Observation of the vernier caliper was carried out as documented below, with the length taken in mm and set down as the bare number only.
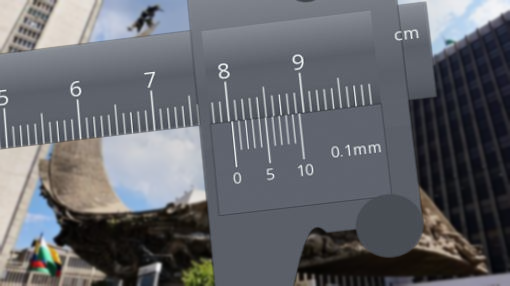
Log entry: 80.4
